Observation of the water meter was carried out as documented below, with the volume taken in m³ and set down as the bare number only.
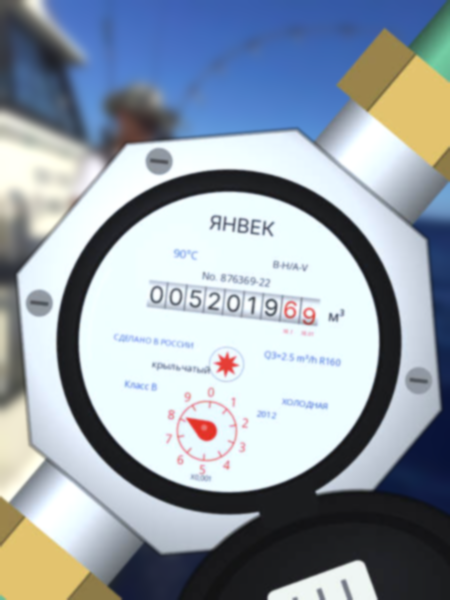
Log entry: 52019.688
